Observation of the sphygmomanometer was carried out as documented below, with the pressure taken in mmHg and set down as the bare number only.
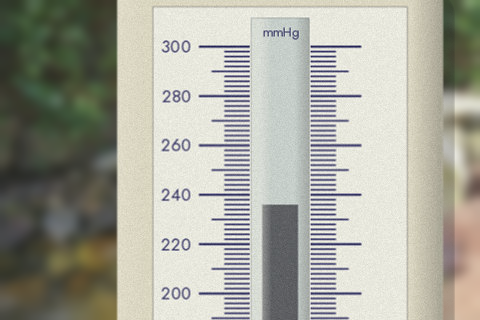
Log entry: 236
